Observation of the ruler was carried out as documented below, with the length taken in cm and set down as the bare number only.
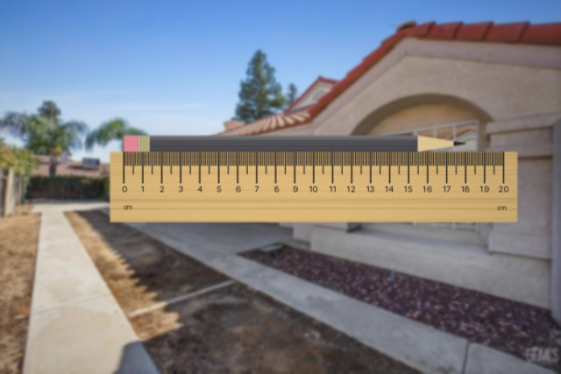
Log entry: 18
